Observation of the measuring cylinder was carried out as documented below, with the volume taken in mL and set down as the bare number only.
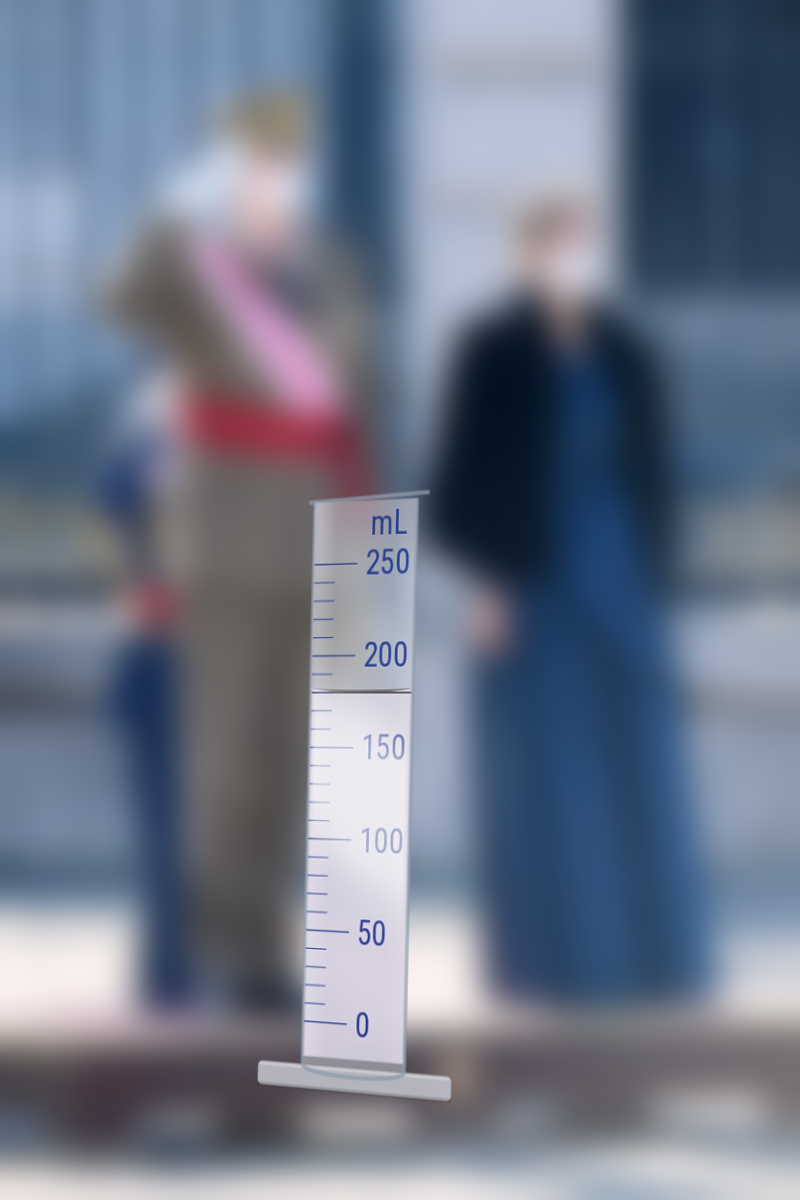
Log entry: 180
